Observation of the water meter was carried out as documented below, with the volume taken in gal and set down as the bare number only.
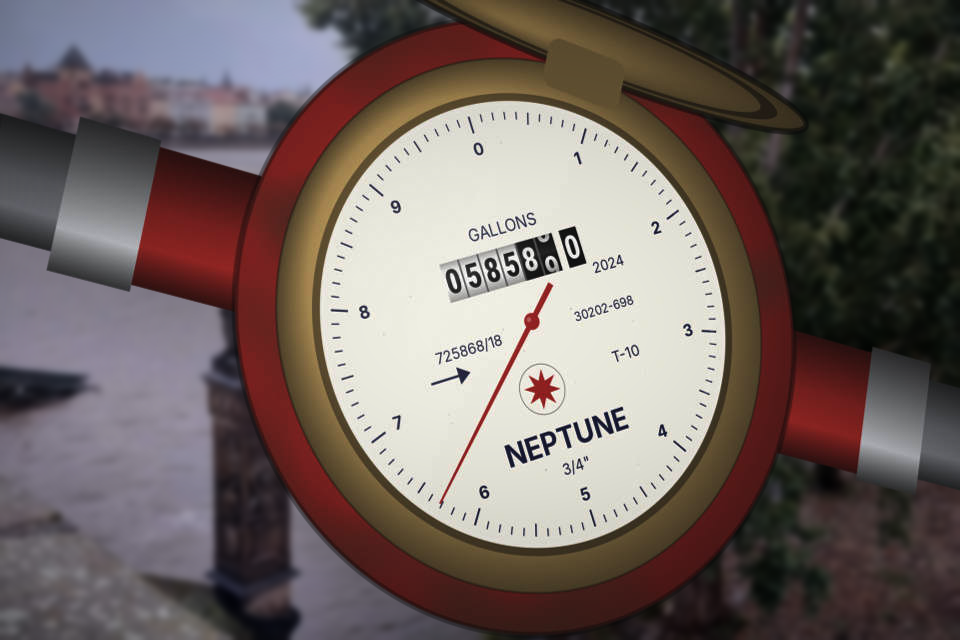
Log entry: 585886.3
